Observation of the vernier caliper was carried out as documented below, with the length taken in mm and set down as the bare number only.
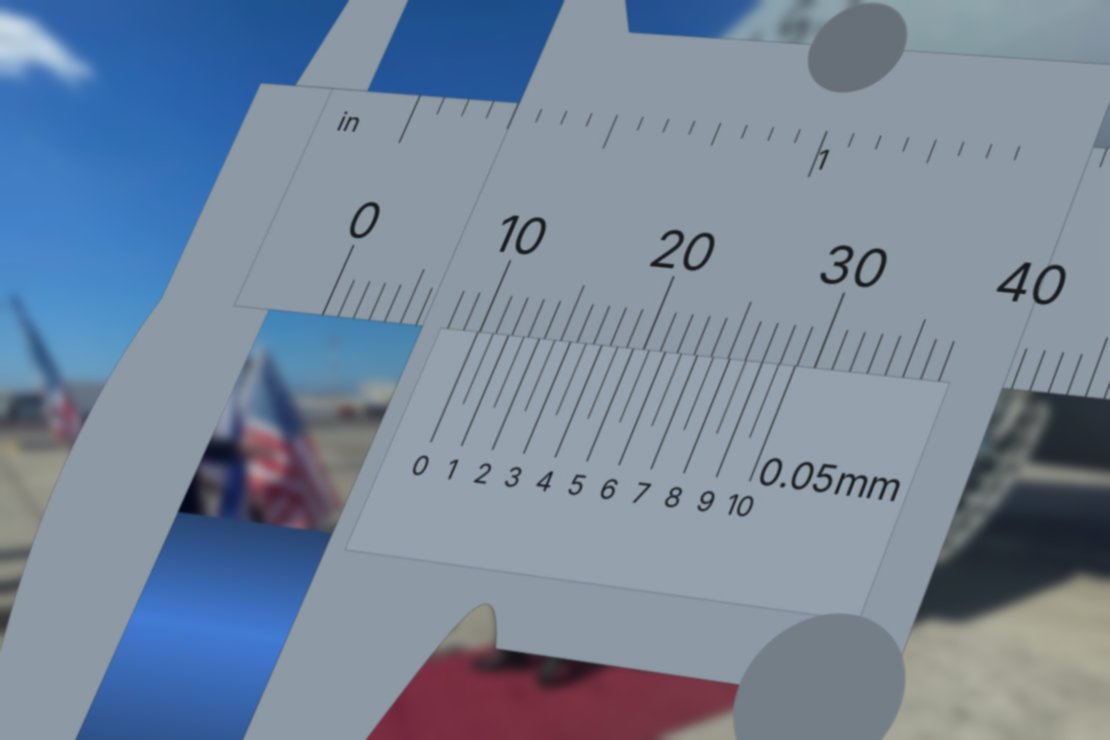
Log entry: 9.9
